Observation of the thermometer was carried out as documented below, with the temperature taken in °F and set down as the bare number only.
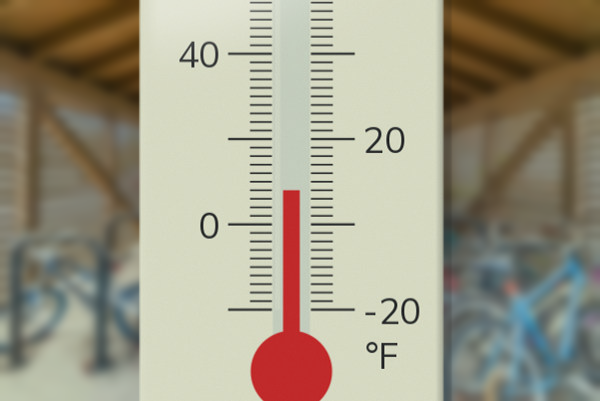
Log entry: 8
